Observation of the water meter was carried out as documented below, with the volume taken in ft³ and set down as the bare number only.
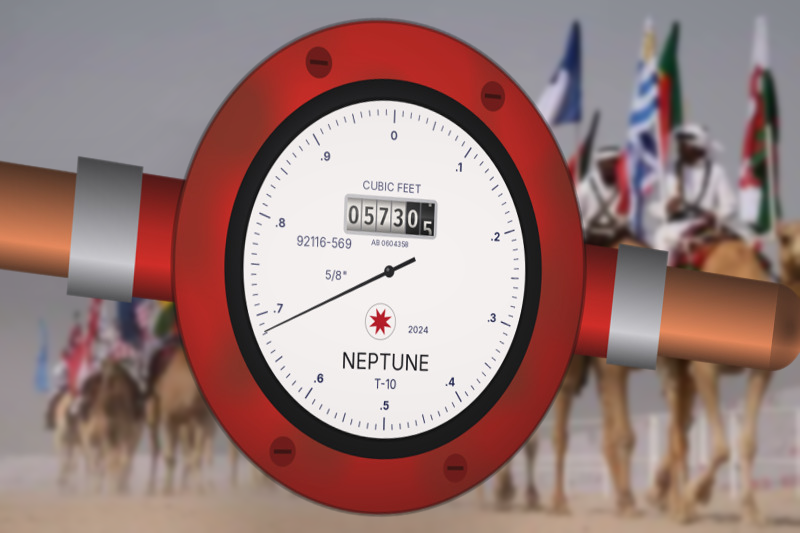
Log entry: 57304.68
